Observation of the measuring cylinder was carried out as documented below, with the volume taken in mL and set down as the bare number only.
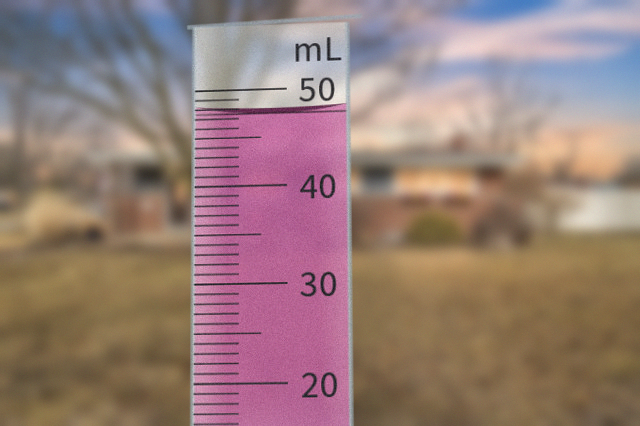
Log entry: 47.5
